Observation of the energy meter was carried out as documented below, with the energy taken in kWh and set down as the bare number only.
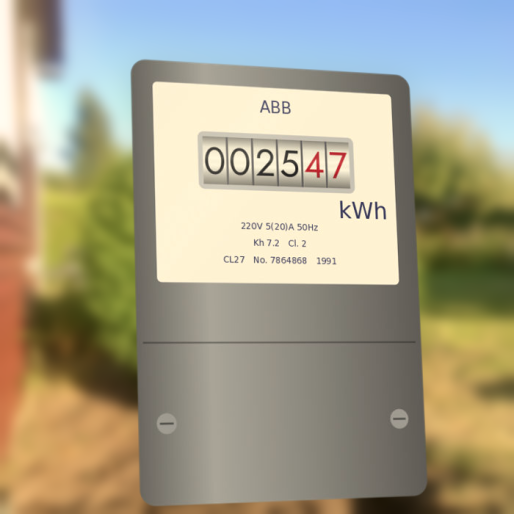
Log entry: 25.47
